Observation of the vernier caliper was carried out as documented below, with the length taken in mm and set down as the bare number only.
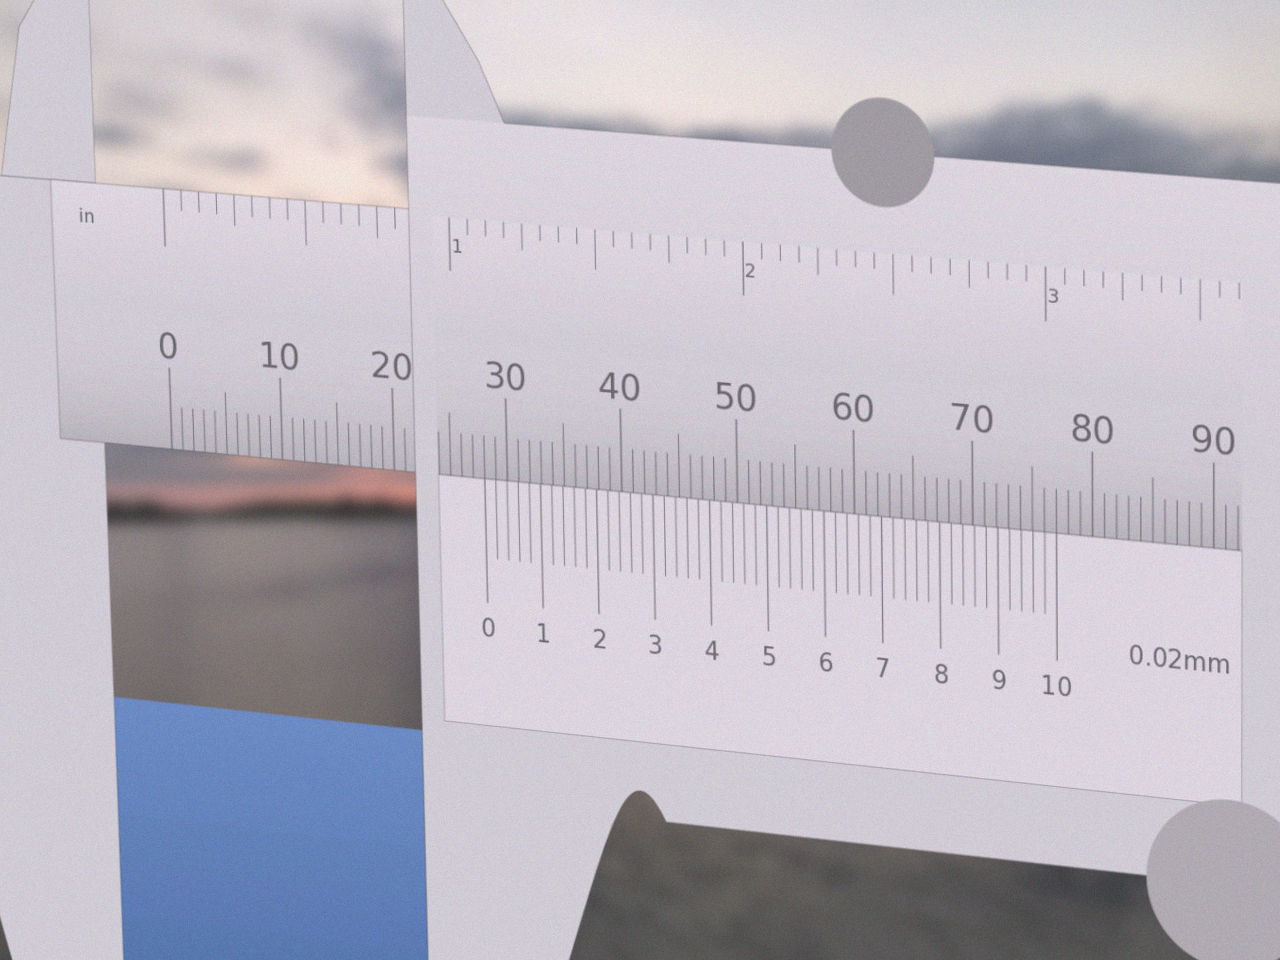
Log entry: 28.0
